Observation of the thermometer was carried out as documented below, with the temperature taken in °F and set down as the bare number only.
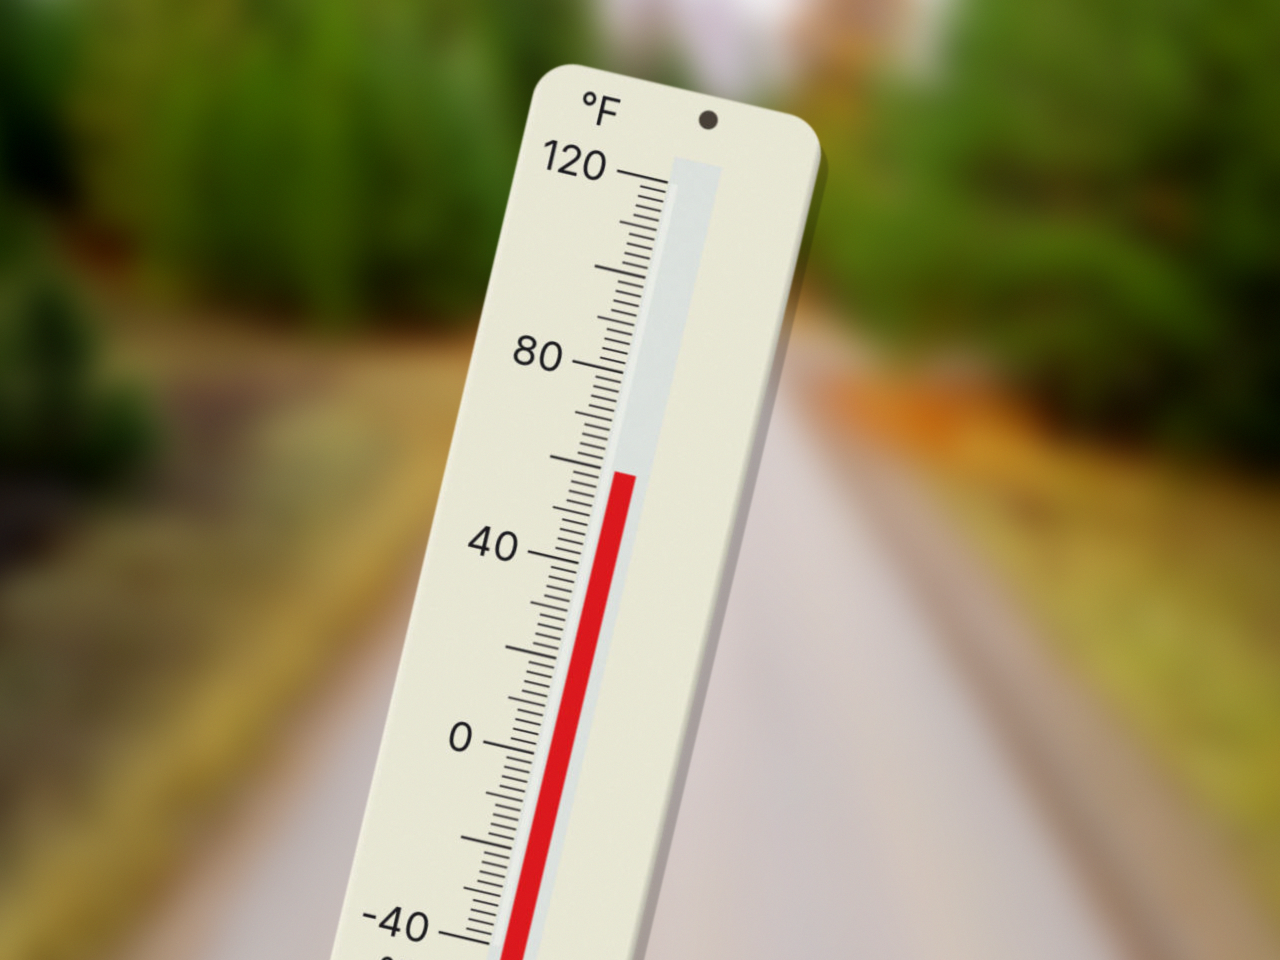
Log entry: 60
